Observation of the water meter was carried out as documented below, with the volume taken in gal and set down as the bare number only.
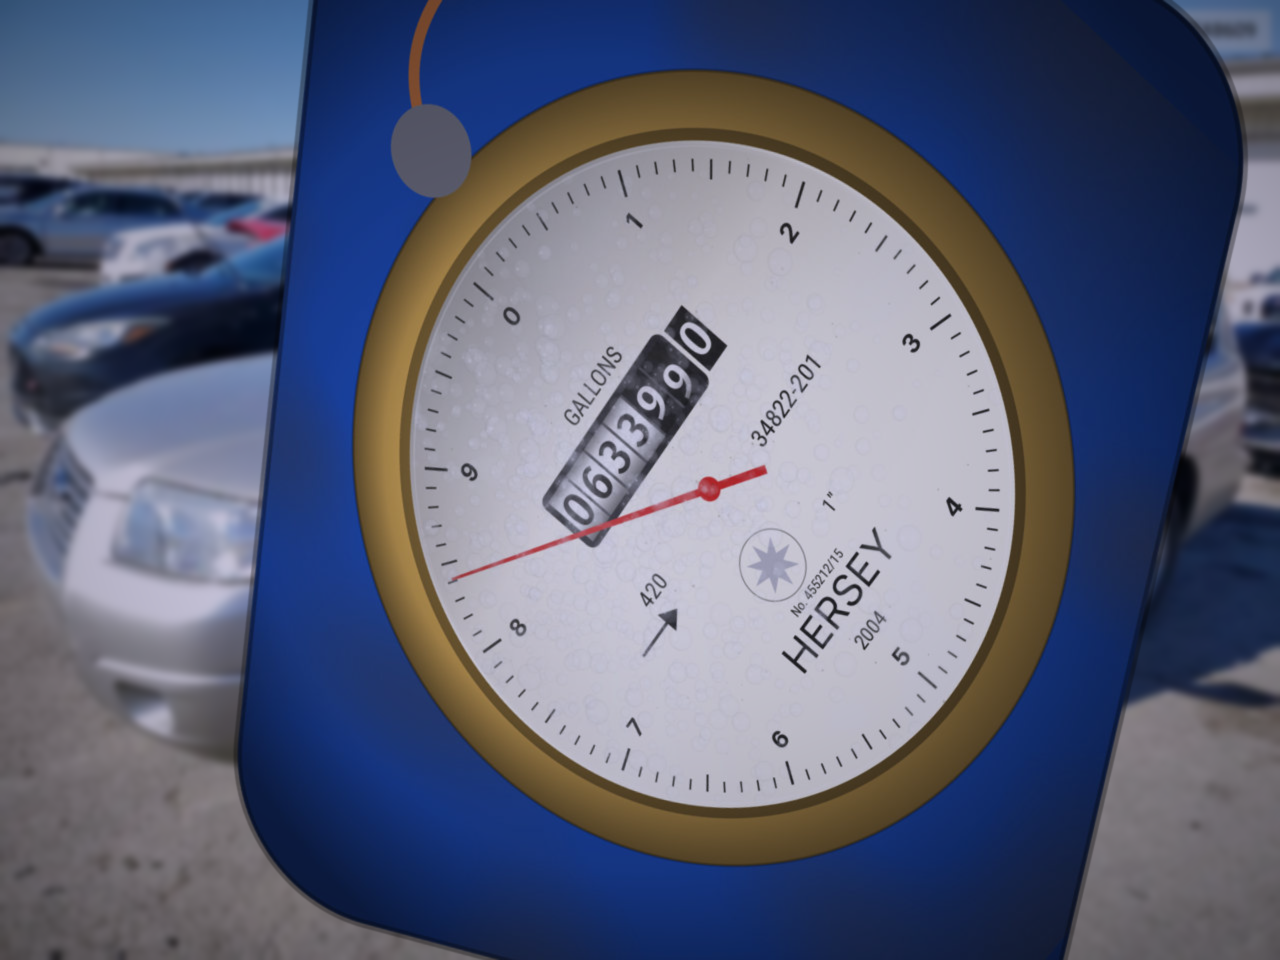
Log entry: 633988.4
